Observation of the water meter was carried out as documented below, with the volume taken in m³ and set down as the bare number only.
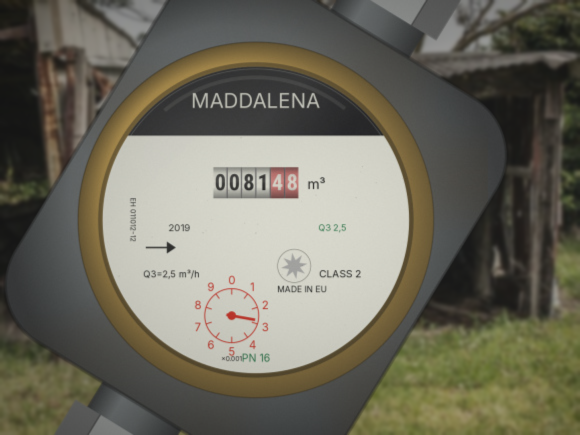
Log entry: 81.482
